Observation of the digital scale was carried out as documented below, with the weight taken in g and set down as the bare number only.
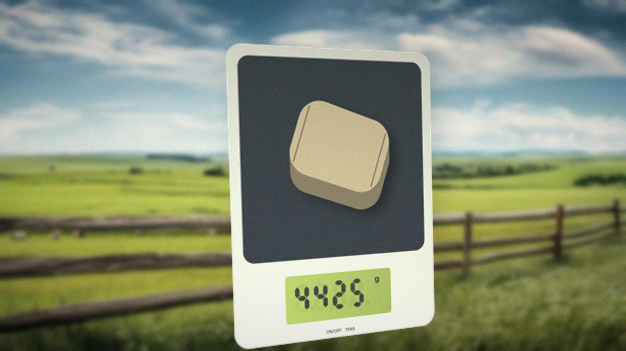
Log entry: 4425
